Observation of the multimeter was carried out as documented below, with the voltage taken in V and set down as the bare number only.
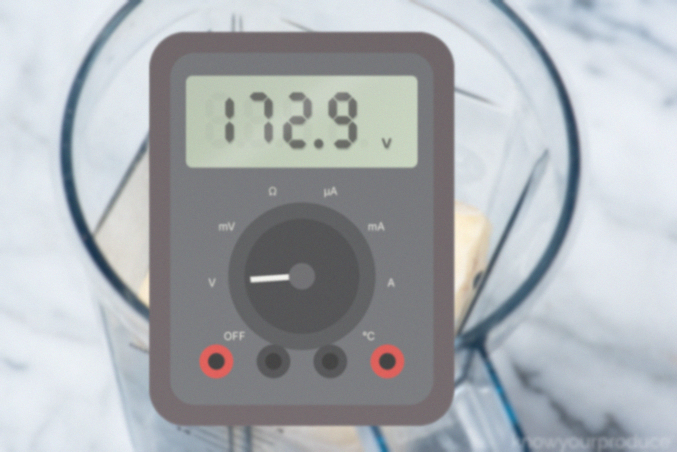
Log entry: 172.9
